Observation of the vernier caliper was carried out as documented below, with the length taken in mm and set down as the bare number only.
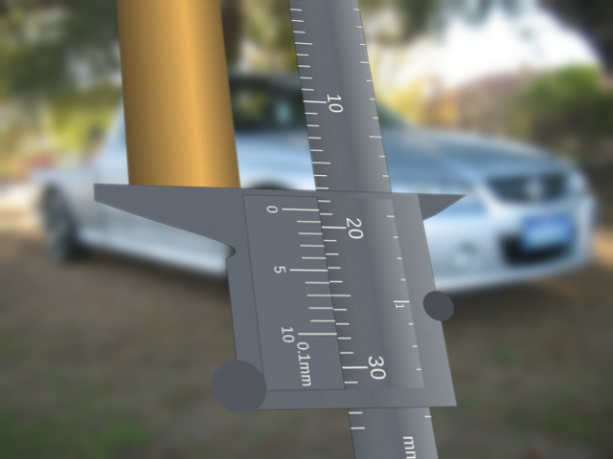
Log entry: 18.7
